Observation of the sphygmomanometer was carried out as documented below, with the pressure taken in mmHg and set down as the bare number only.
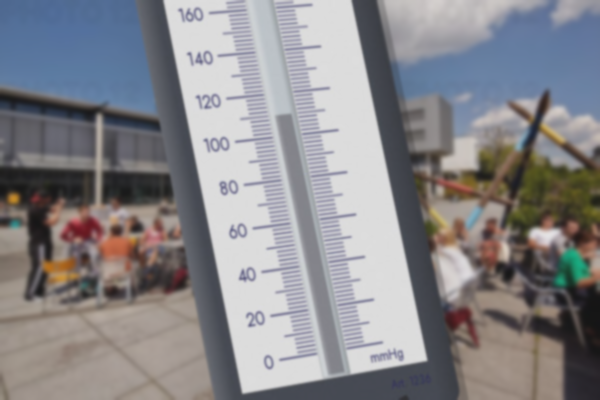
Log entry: 110
